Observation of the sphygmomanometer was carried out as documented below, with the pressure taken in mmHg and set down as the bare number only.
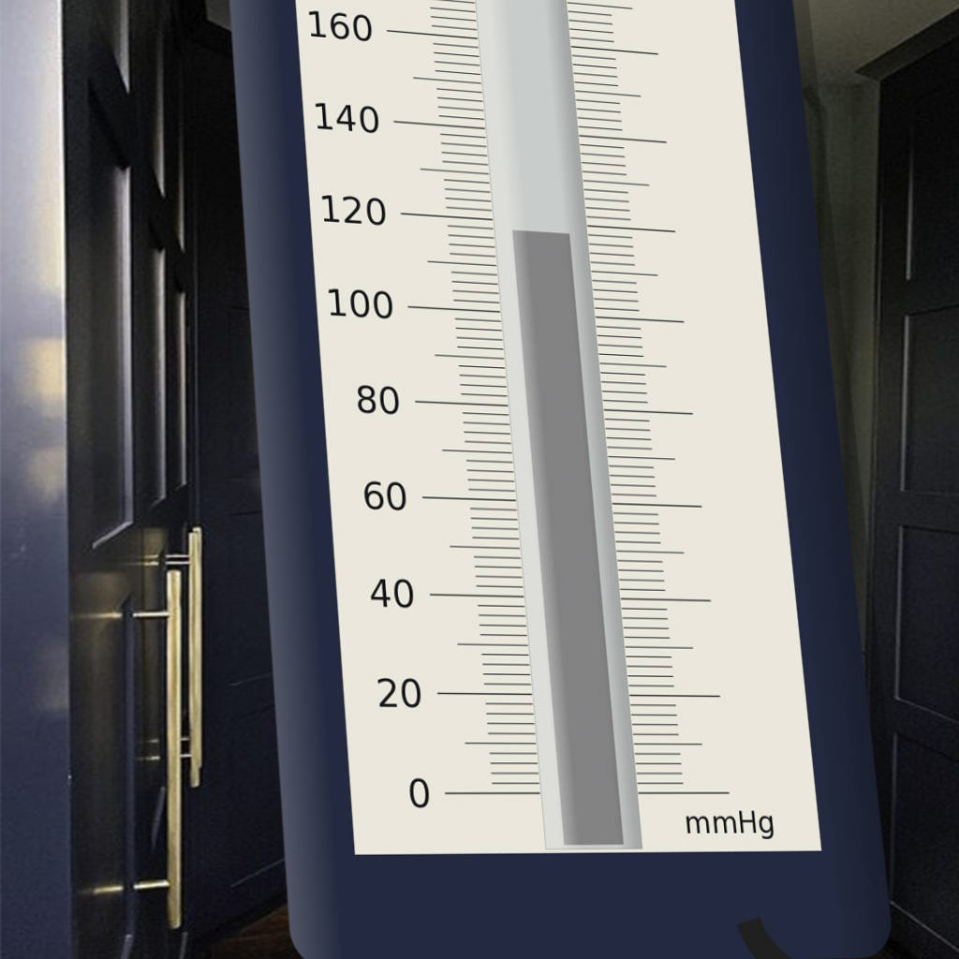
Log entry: 118
